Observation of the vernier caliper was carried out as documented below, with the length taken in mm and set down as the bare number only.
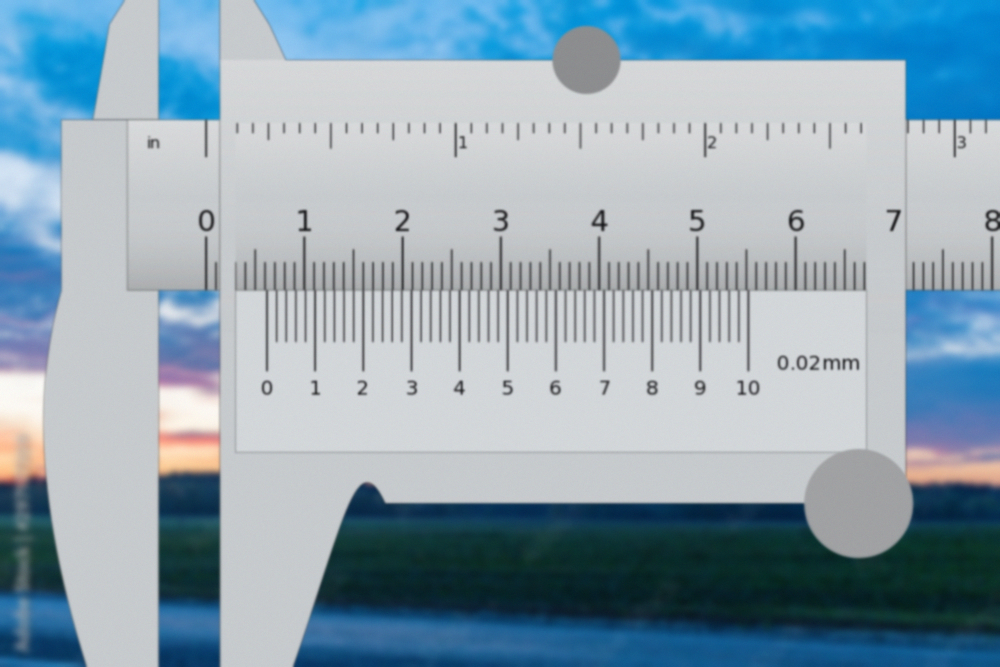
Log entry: 6.2
